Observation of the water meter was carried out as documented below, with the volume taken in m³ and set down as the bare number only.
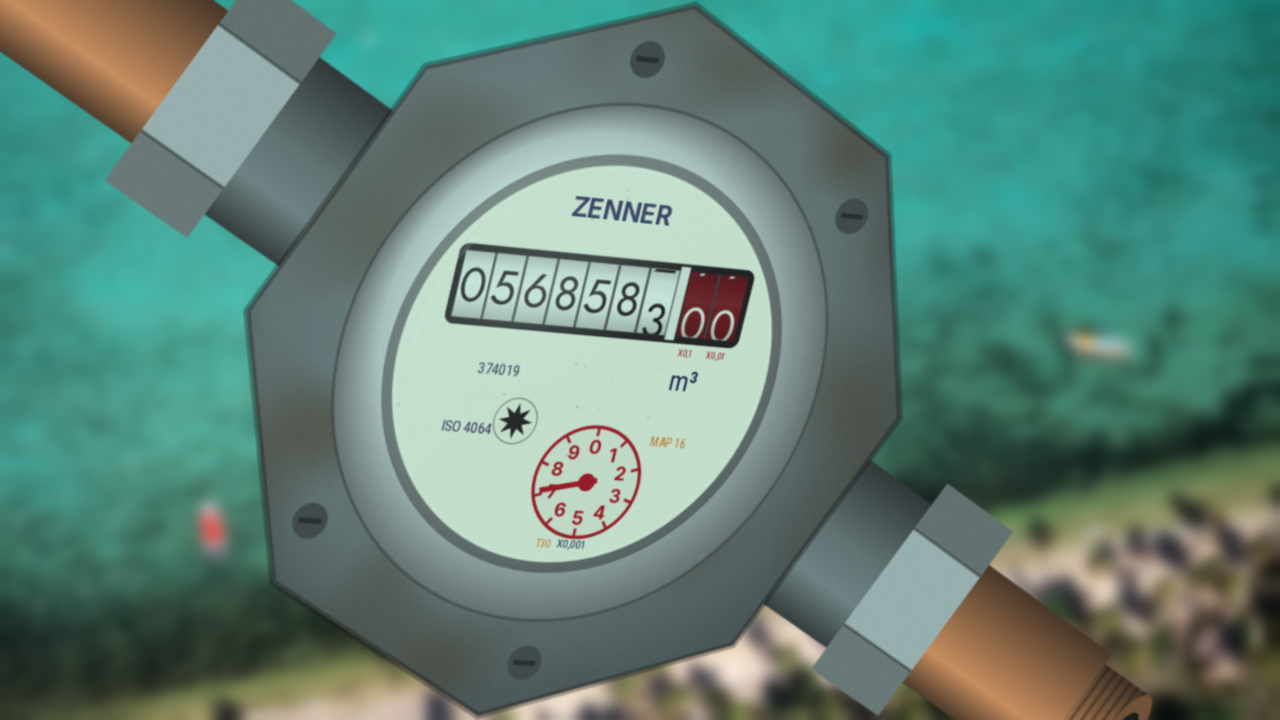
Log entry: 568582.997
